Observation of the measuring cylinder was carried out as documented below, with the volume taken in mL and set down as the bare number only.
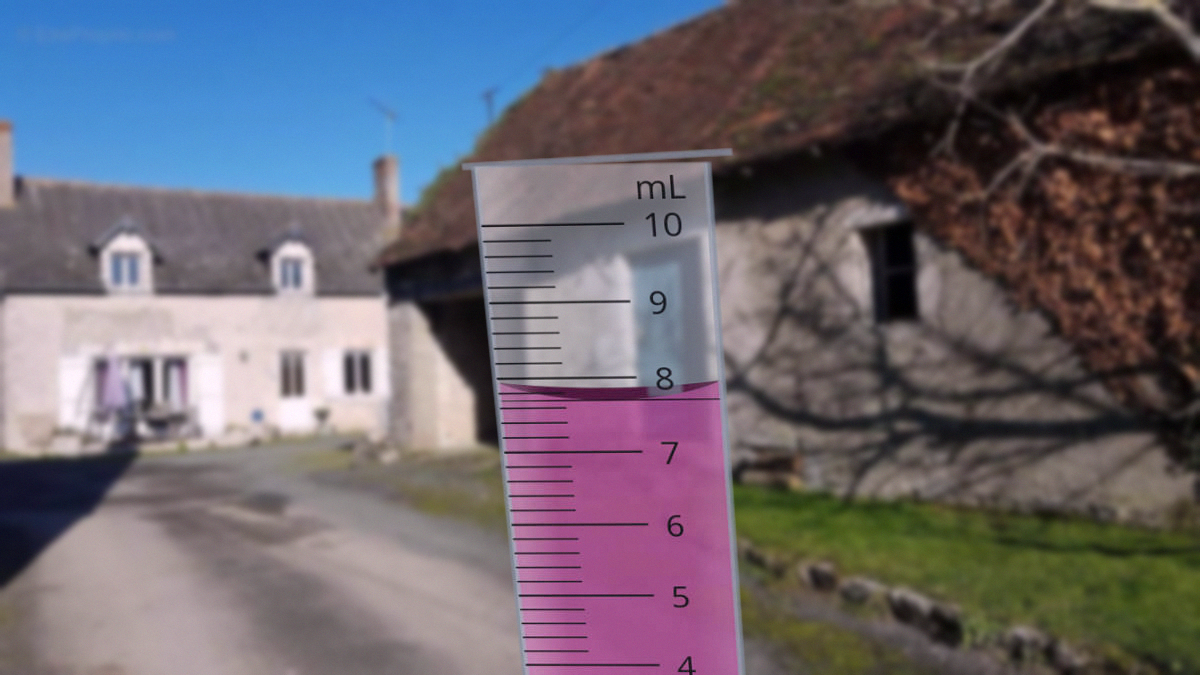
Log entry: 7.7
